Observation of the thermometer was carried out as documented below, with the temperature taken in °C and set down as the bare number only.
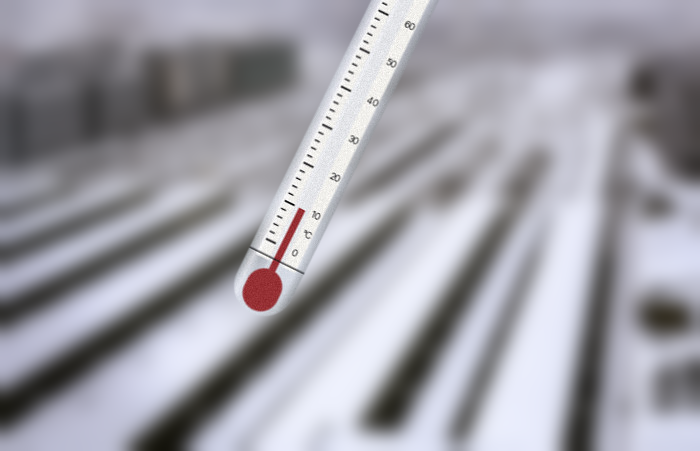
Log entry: 10
